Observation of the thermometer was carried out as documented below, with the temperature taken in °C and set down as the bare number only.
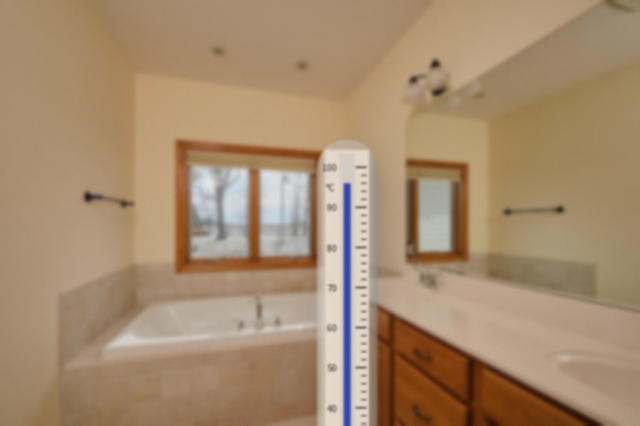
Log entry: 96
